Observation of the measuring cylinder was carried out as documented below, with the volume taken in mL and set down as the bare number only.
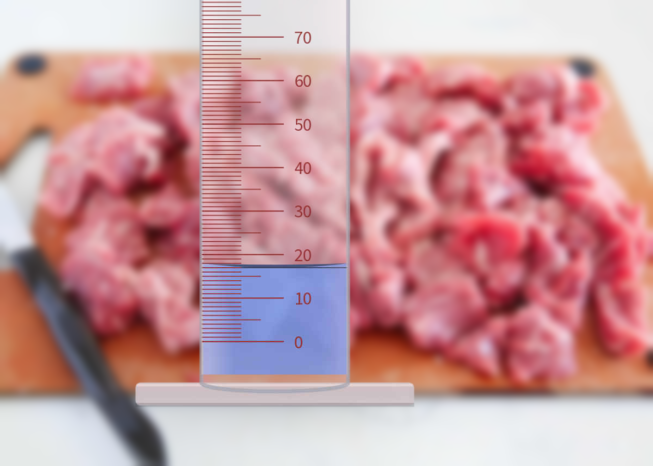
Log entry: 17
